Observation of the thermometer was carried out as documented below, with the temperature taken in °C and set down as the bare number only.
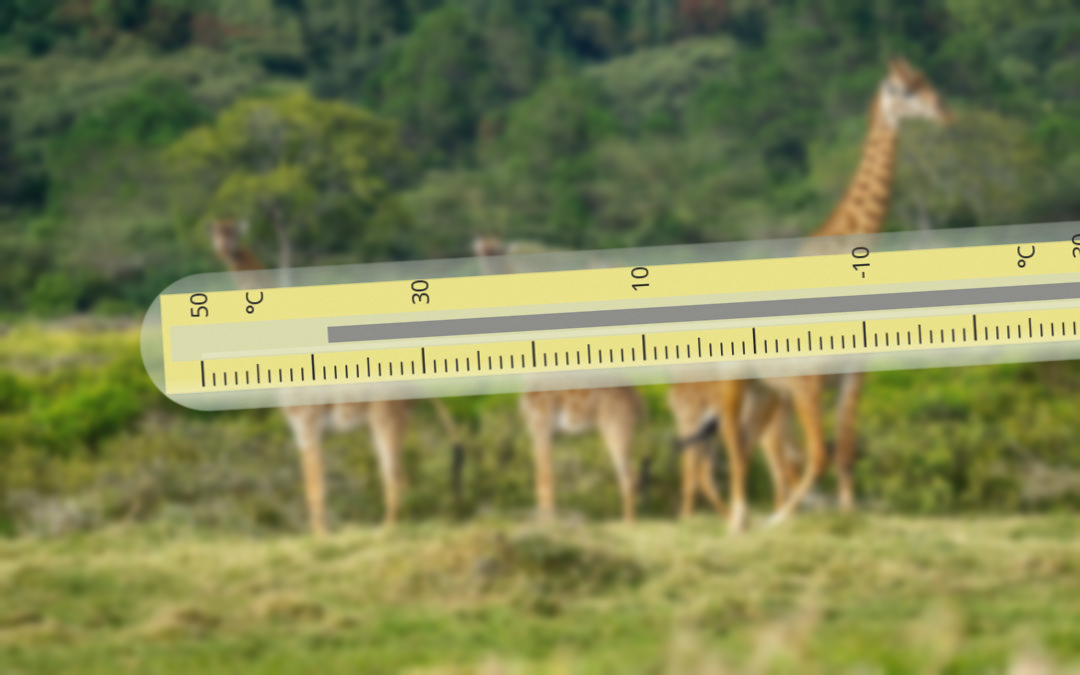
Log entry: 38.5
